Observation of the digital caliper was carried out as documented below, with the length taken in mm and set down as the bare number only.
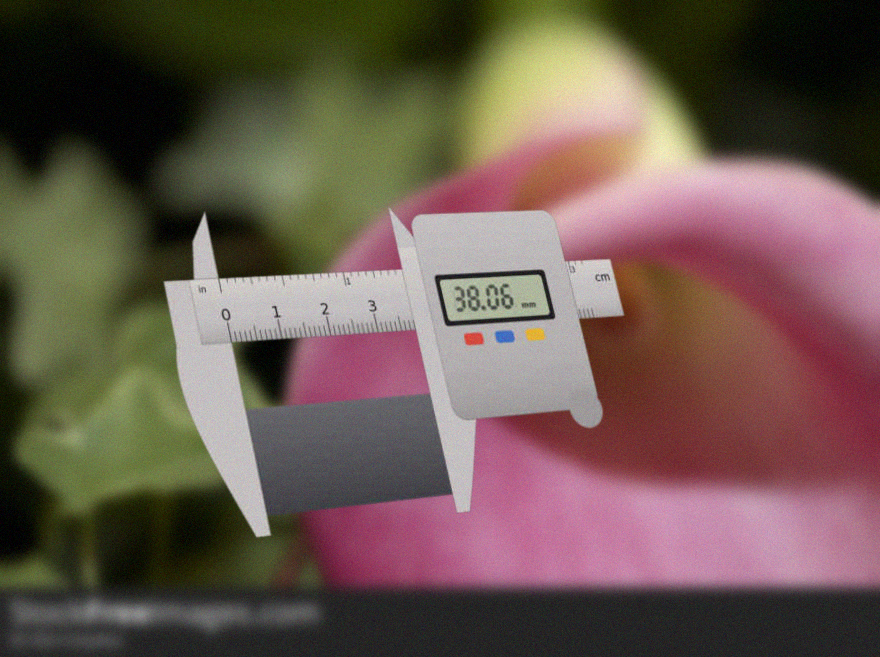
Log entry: 38.06
